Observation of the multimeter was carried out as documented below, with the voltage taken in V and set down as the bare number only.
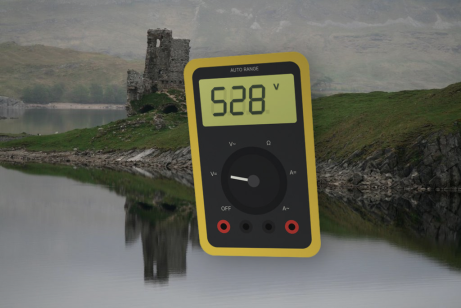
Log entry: 528
